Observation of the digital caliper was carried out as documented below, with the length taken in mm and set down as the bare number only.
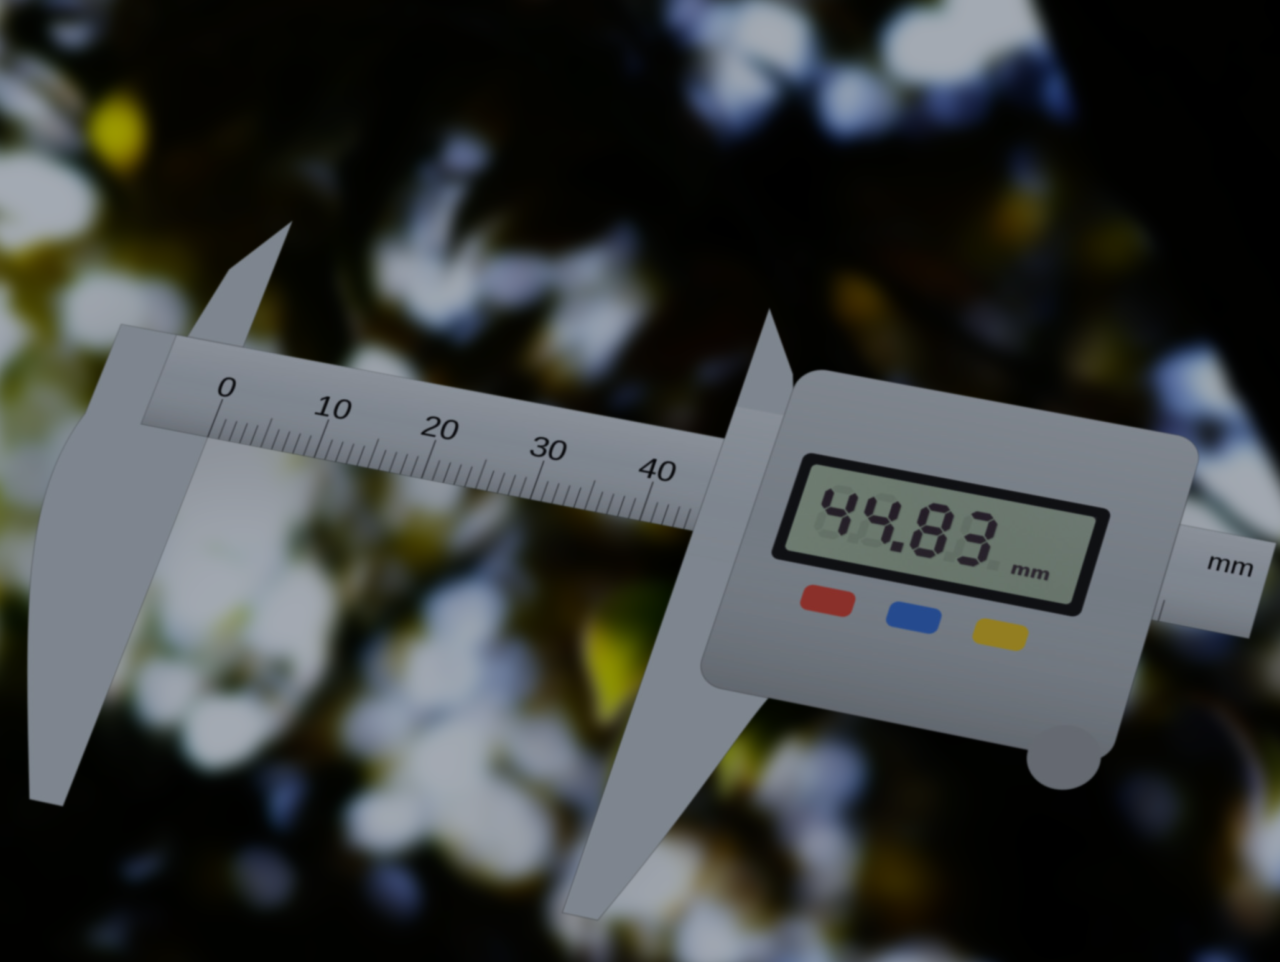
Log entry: 44.83
